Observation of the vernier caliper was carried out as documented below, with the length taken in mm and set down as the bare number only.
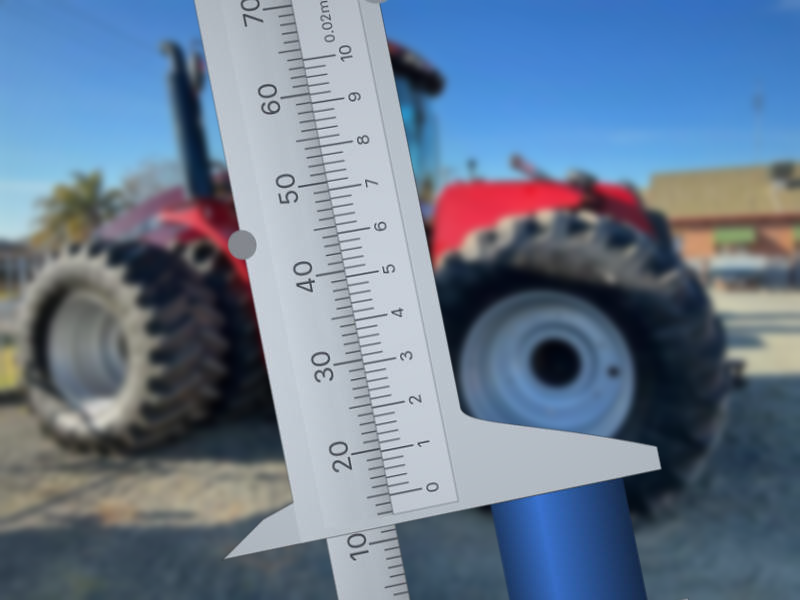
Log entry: 14.8
